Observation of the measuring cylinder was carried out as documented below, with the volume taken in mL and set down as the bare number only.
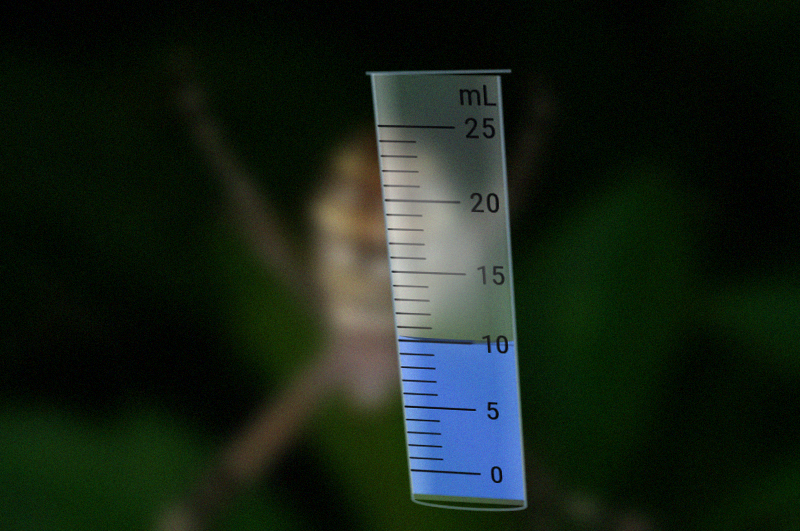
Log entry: 10
